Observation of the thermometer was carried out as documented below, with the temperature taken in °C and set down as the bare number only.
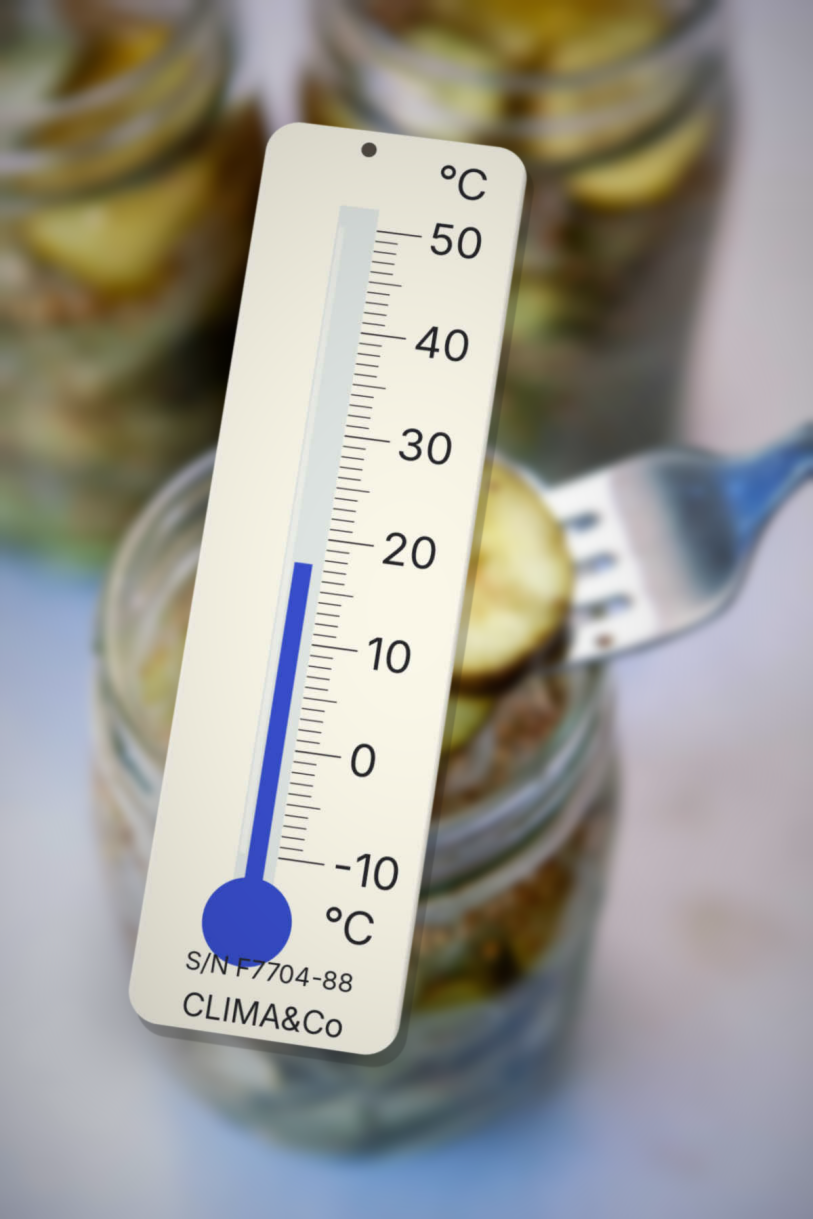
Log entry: 17.5
